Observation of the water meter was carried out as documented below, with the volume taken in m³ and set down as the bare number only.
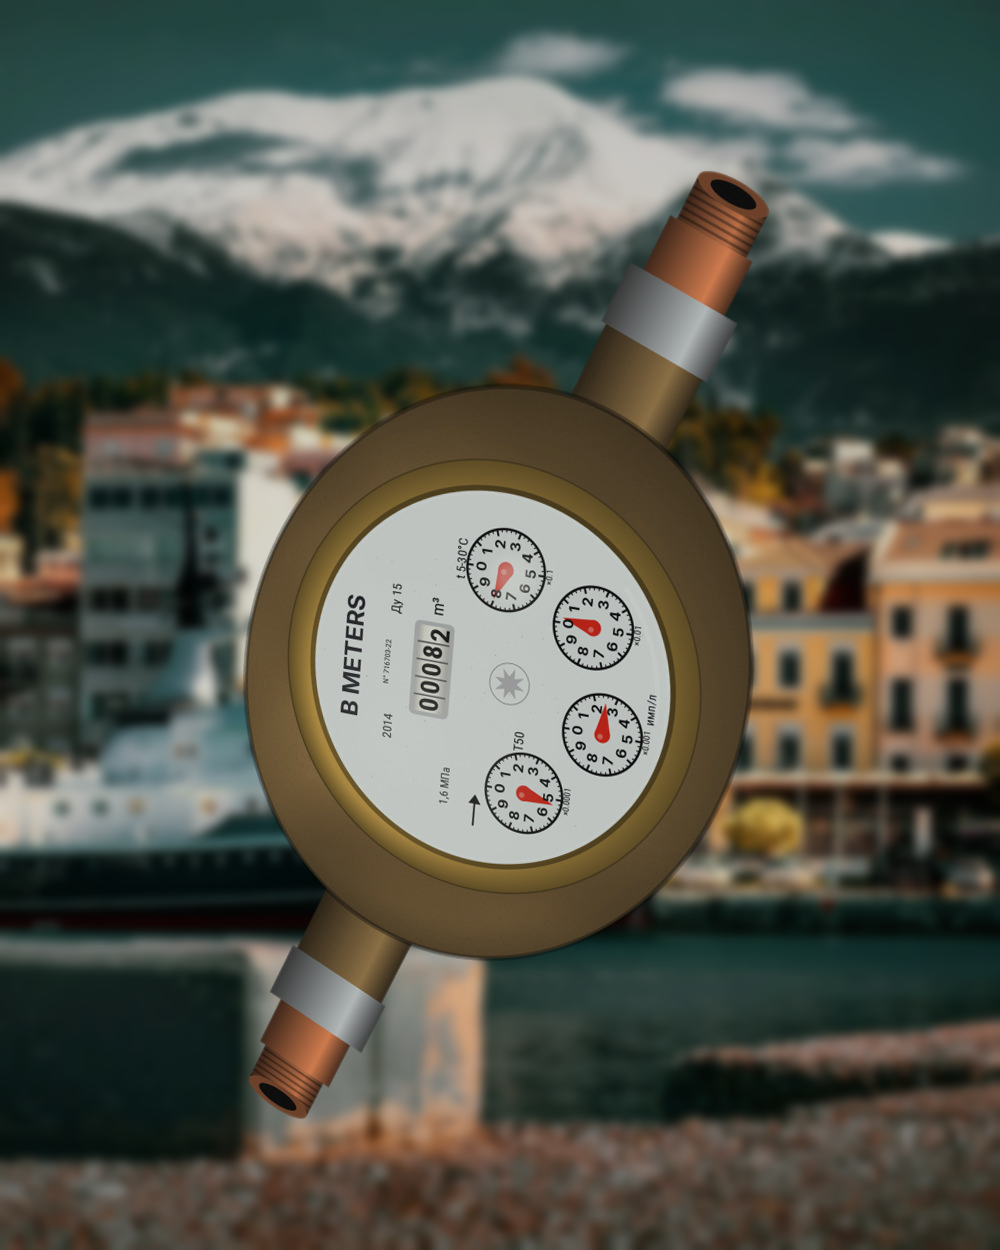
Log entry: 81.8025
